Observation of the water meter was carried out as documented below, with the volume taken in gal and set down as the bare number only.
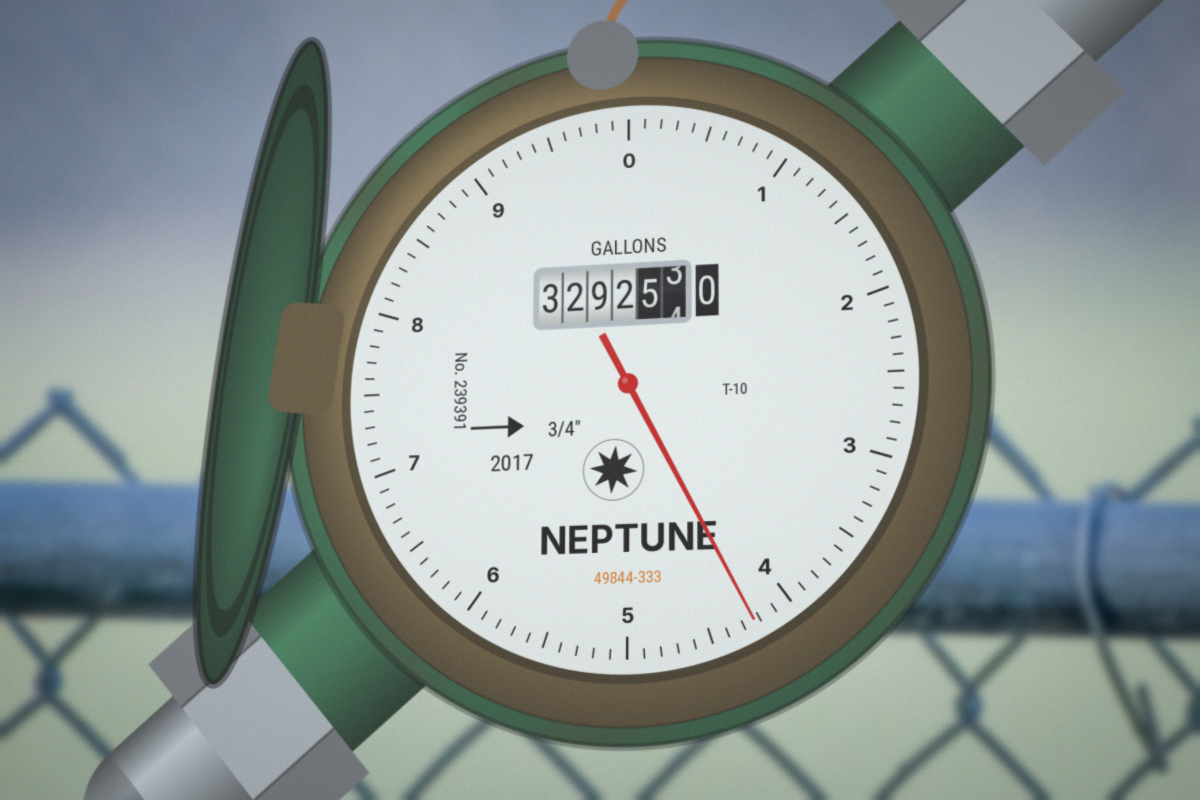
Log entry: 3292534.2
